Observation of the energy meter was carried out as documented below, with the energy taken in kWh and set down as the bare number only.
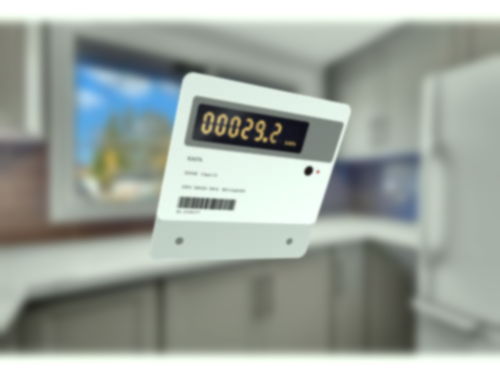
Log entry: 29.2
